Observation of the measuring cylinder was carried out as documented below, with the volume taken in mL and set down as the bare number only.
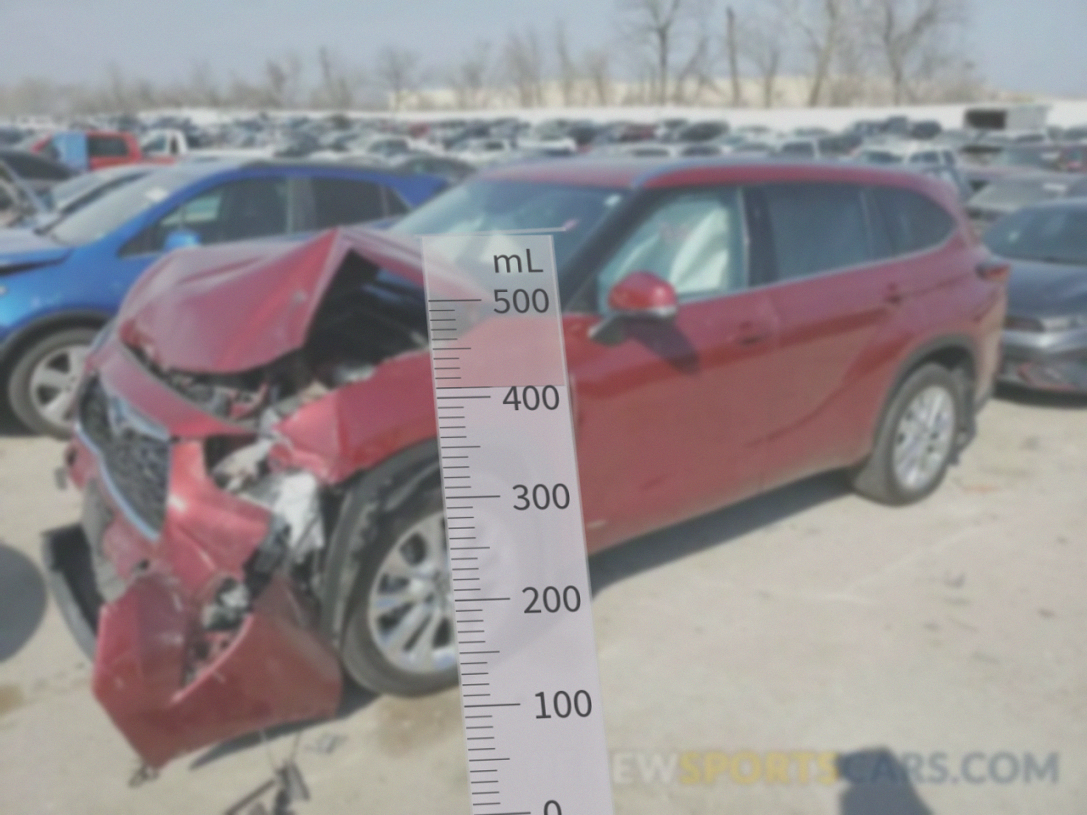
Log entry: 410
